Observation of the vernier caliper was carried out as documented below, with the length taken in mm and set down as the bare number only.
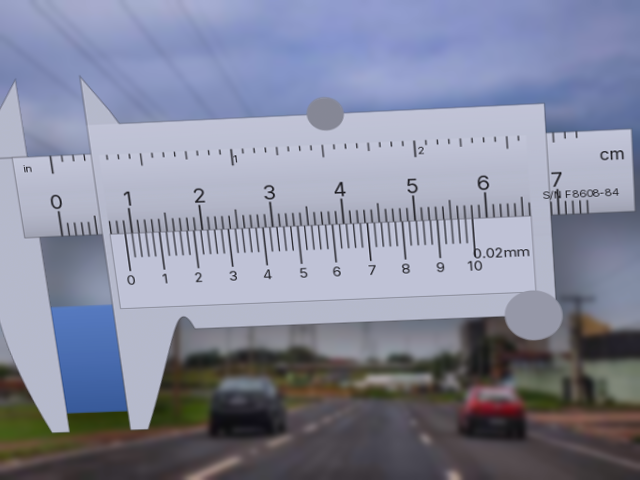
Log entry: 9.0
